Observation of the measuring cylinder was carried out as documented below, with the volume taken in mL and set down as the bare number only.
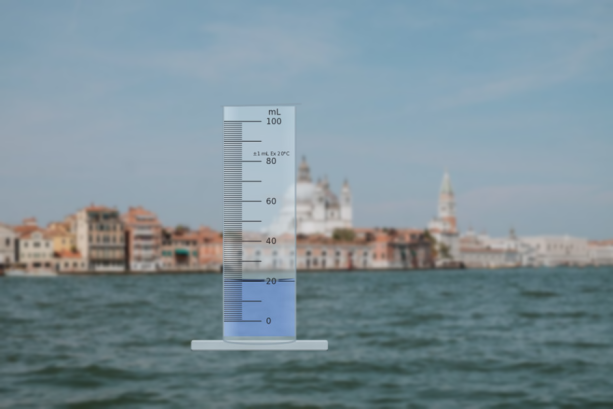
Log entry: 20
